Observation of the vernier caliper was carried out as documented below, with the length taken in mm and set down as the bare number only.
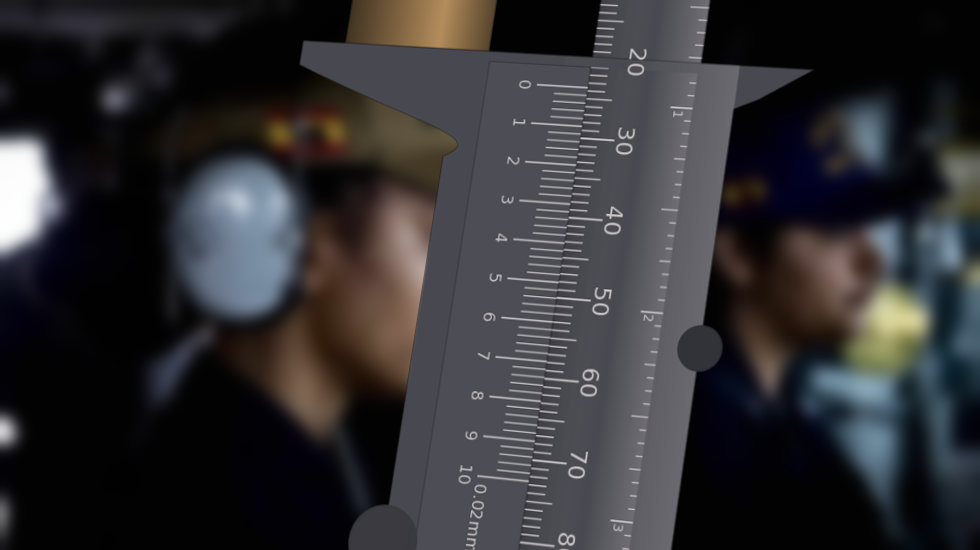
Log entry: 23.6
